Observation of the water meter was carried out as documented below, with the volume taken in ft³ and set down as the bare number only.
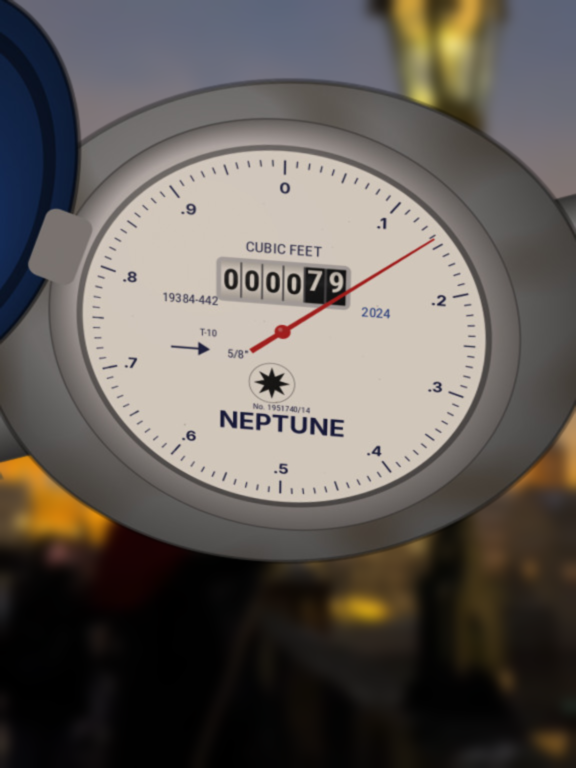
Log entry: 79.14
